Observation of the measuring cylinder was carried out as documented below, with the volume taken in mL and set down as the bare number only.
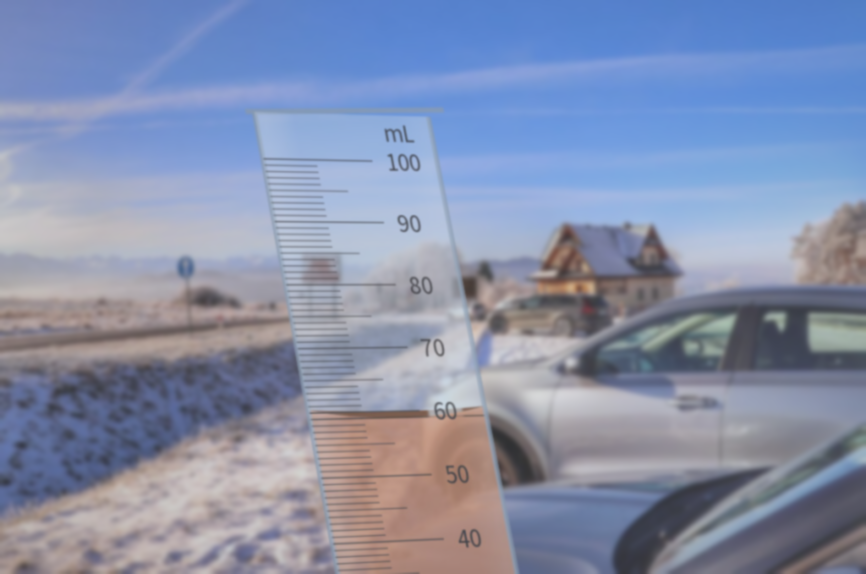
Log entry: 59
